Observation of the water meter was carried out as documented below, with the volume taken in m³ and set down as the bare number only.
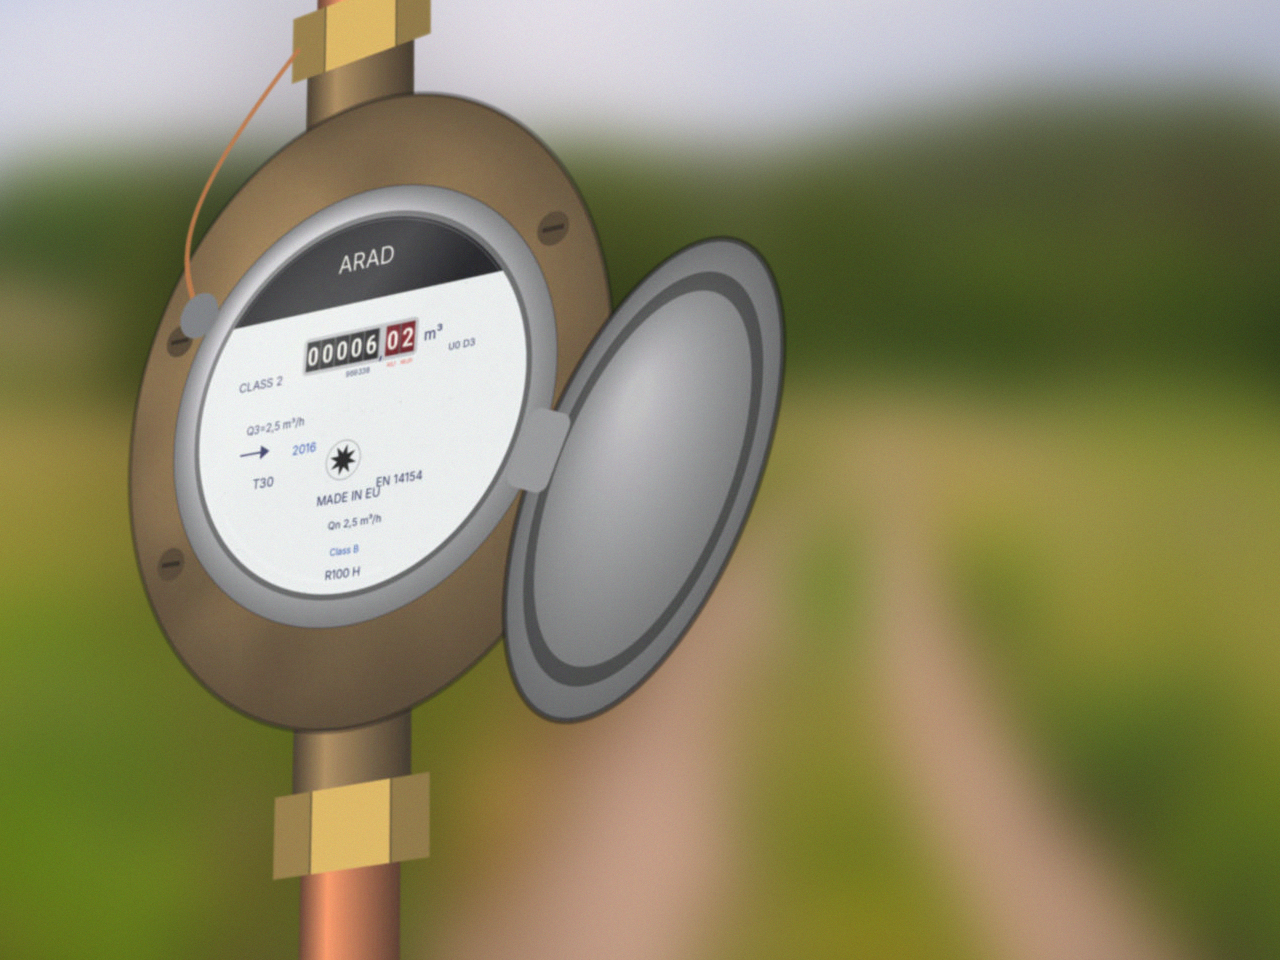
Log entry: 6.02
